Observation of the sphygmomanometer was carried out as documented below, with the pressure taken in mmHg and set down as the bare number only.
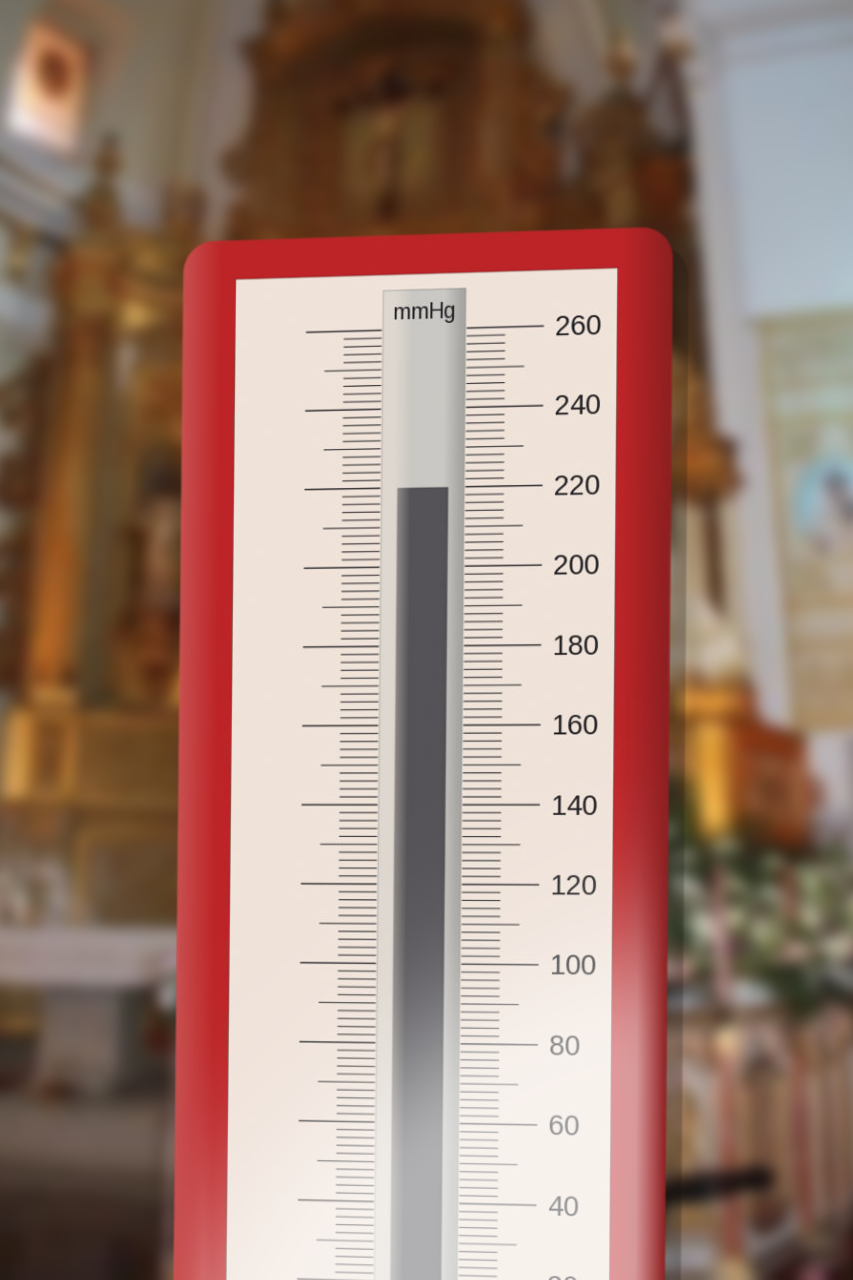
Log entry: 220
